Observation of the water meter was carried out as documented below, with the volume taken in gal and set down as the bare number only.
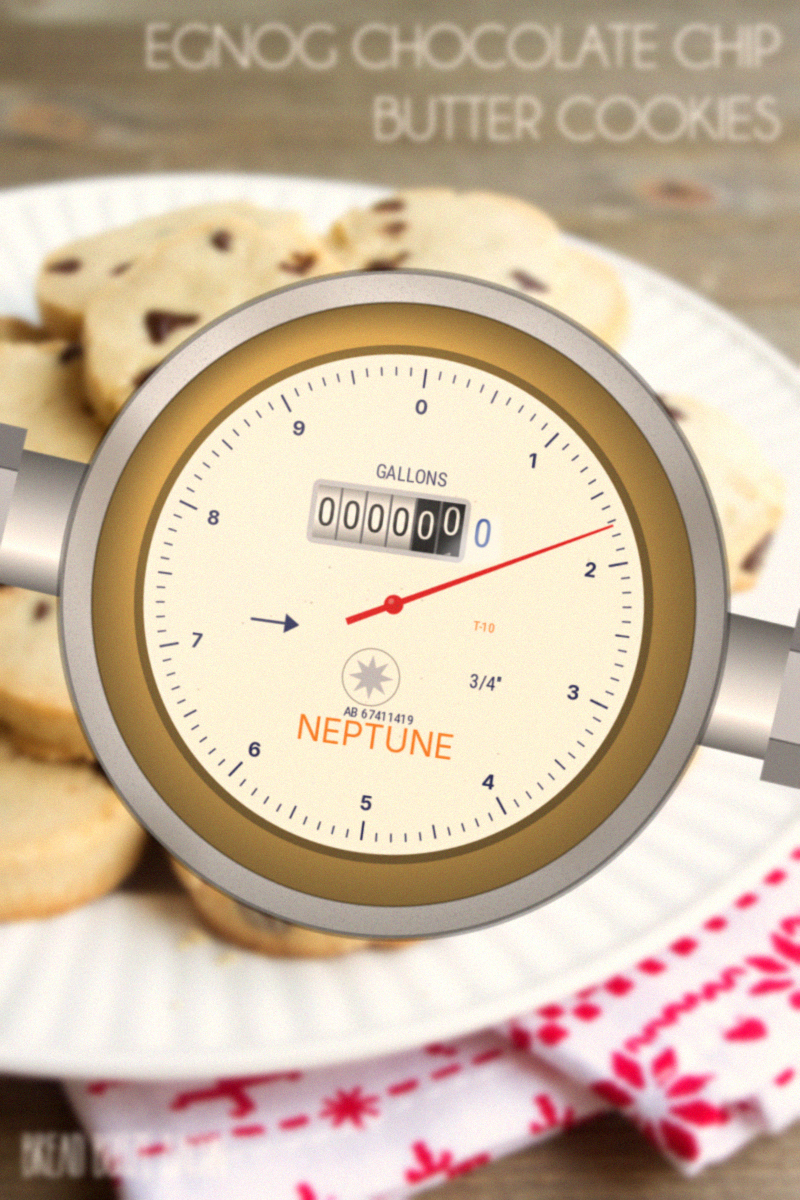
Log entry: 1.7
